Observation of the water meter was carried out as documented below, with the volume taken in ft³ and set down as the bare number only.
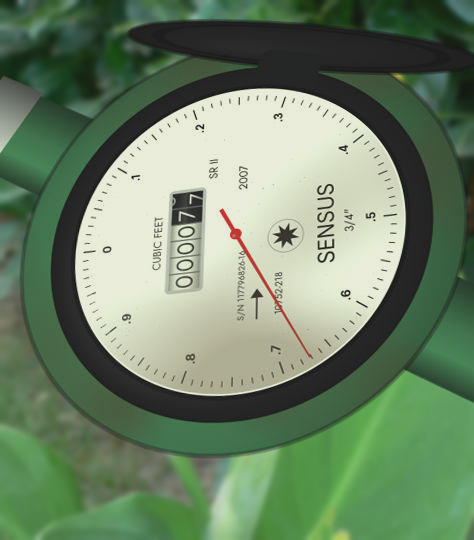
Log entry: 76.67
